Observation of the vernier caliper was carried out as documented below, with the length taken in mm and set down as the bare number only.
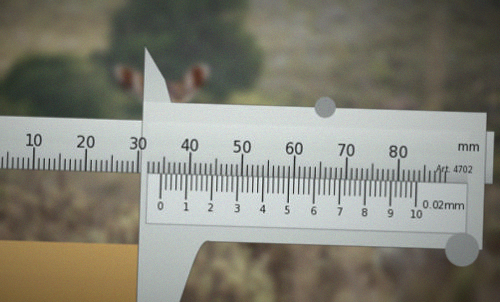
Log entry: 34.5
